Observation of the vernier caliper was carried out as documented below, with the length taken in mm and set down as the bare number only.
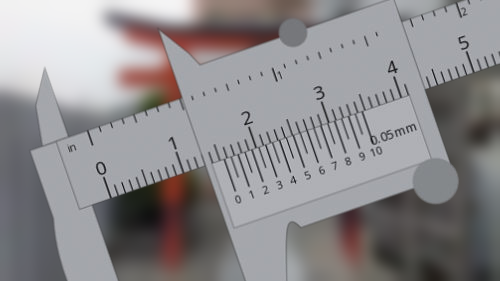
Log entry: 15.6
